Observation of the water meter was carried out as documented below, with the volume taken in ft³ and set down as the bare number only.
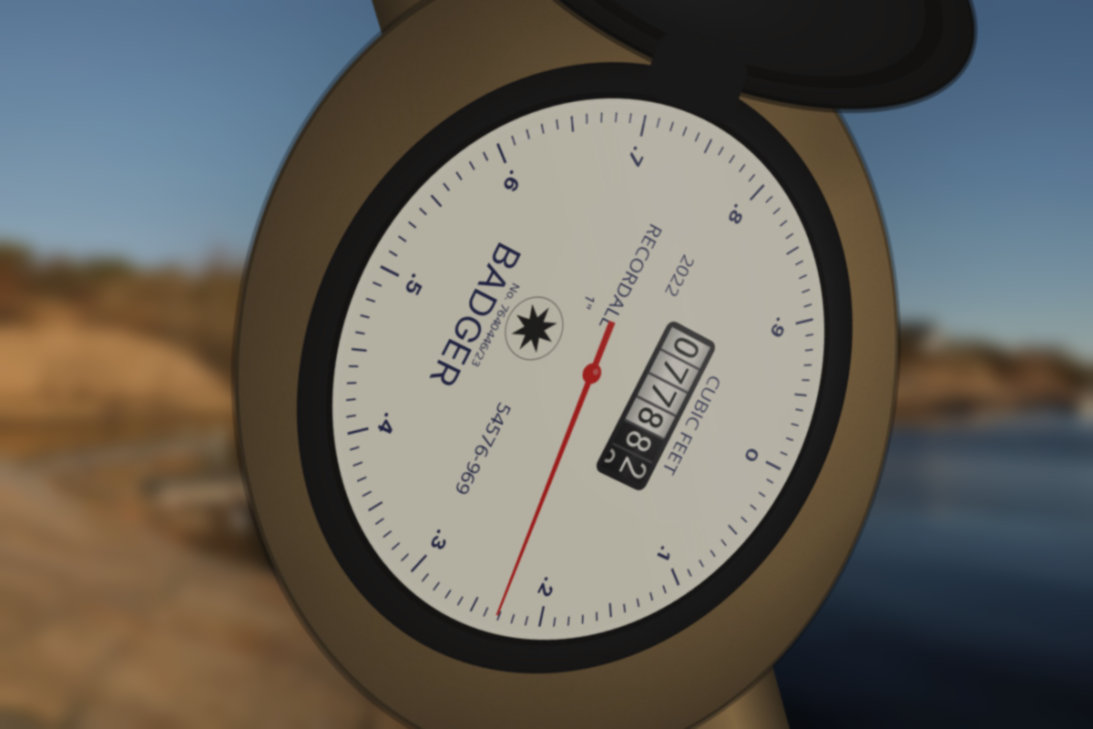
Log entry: 77882.23
